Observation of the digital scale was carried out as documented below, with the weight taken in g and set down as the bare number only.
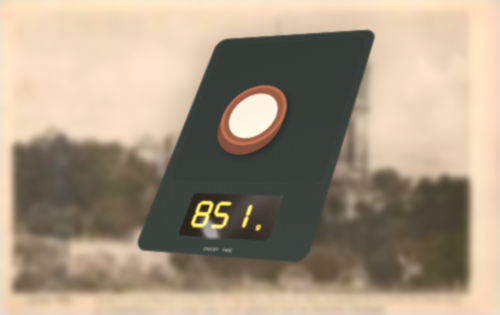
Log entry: 851
